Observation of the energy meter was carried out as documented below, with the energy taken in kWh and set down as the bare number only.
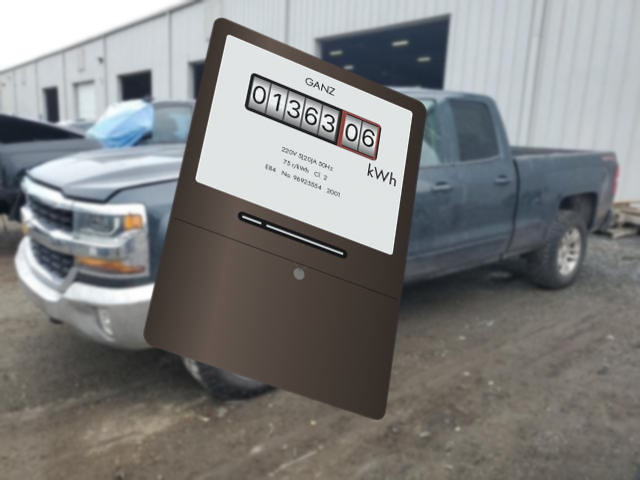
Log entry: 1363.06
